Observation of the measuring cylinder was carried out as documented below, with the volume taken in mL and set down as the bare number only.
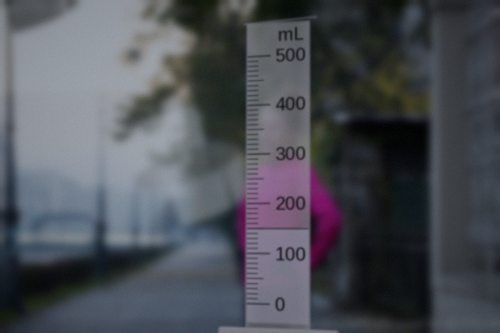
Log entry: 150
